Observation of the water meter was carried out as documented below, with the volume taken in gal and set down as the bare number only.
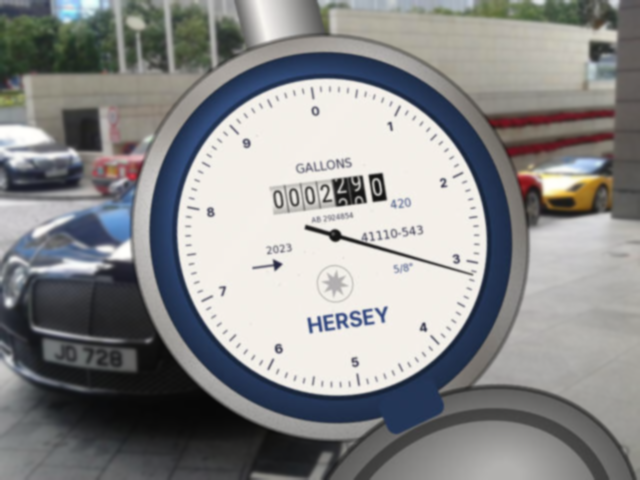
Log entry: 2293.1
